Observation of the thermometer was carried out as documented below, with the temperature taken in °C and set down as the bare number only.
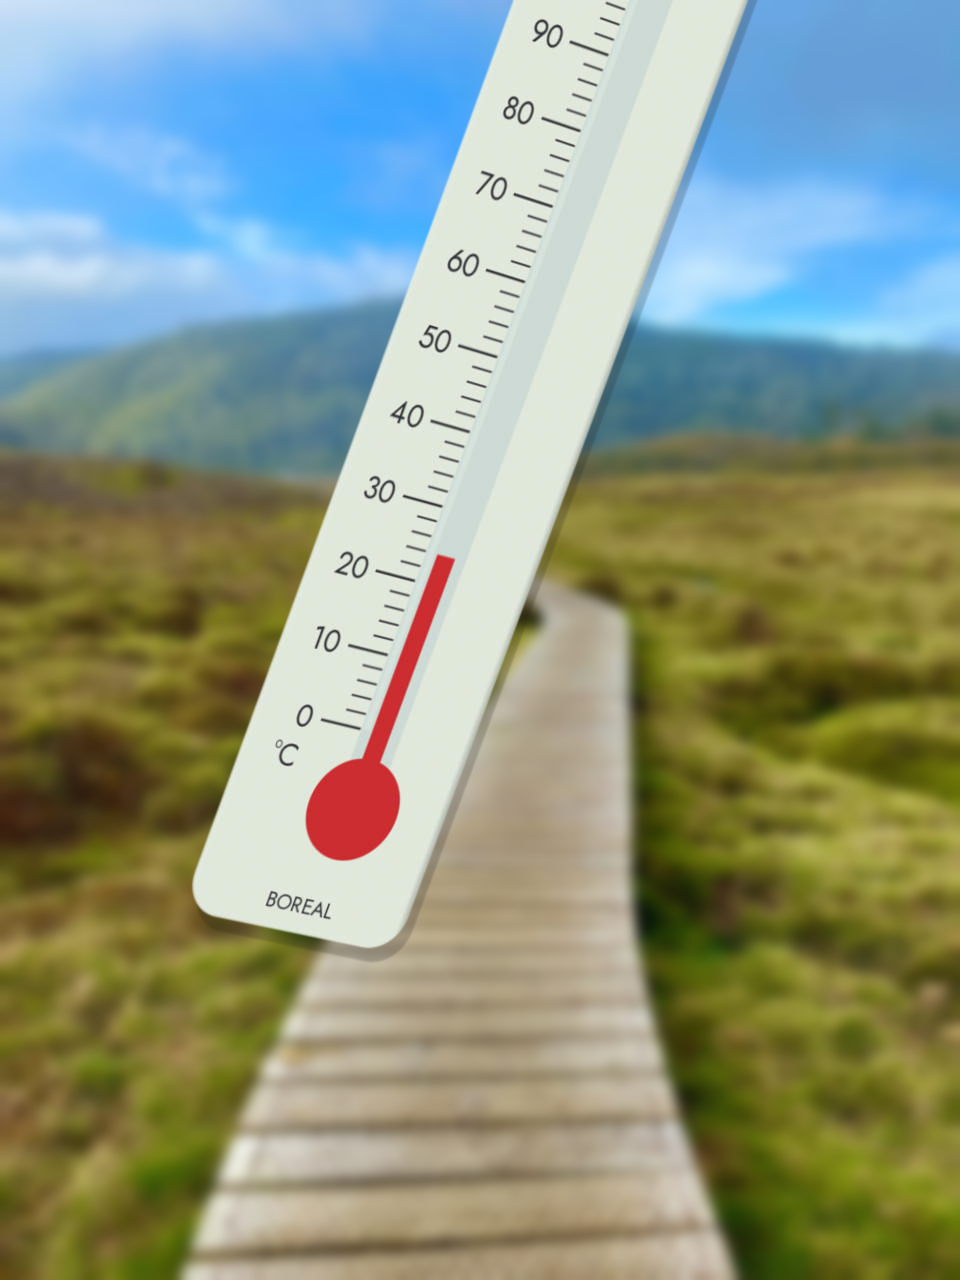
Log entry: 24
